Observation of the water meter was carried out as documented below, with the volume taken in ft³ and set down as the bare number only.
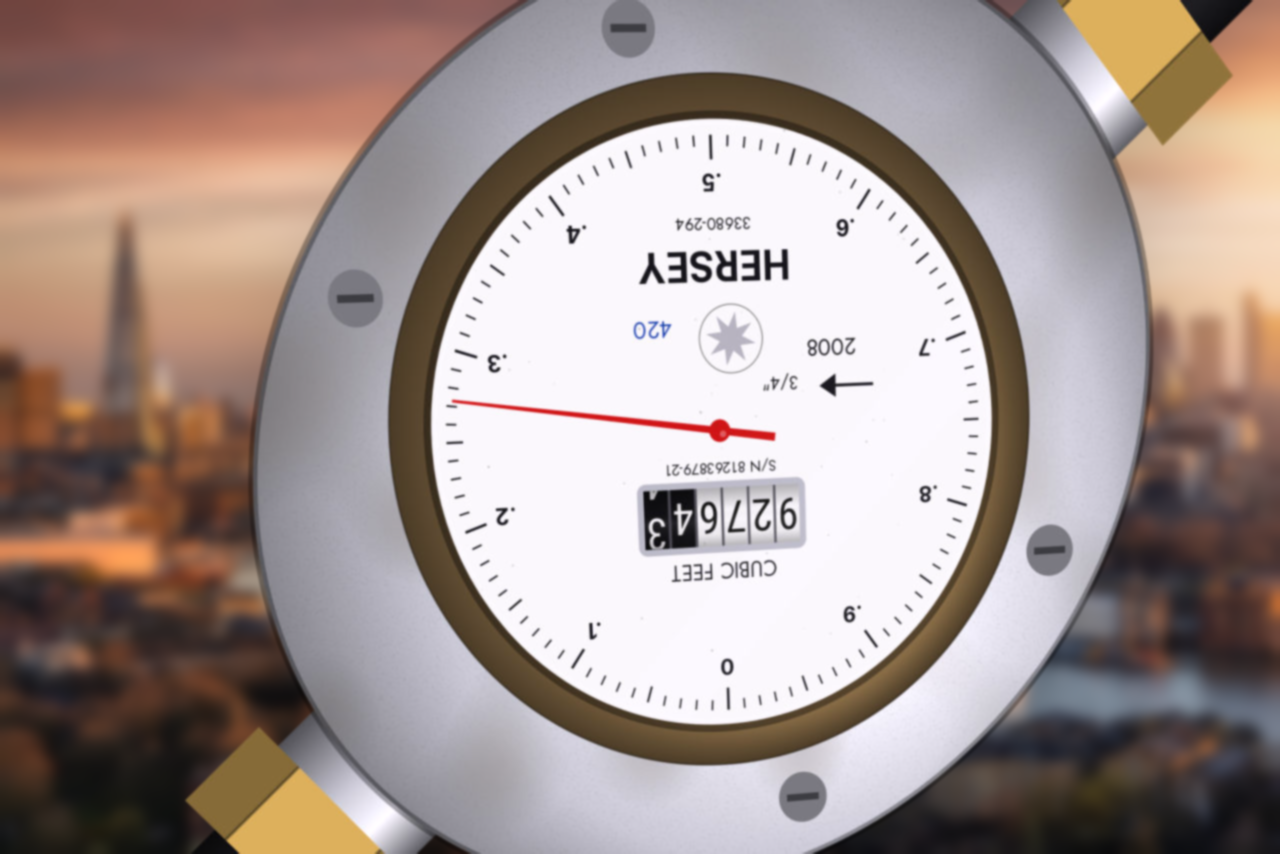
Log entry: 927643.27
